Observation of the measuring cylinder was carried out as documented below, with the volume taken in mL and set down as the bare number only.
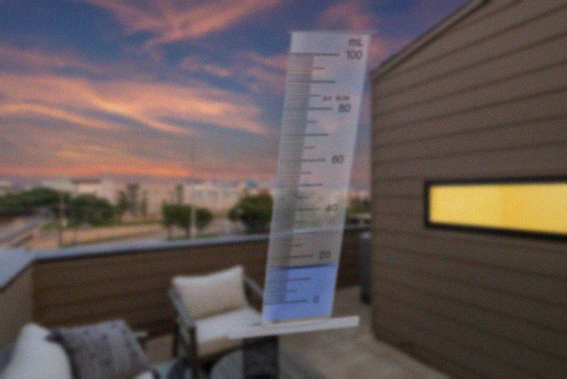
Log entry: 15
